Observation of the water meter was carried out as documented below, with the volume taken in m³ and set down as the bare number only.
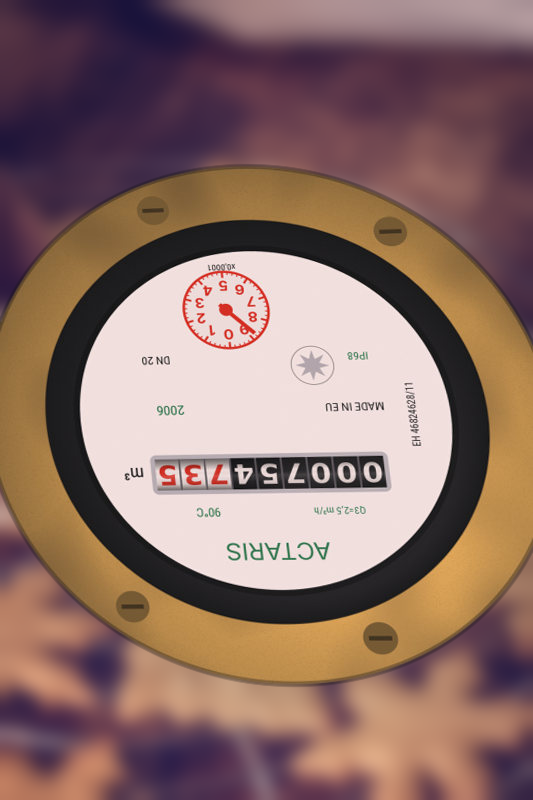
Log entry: 754.7358
